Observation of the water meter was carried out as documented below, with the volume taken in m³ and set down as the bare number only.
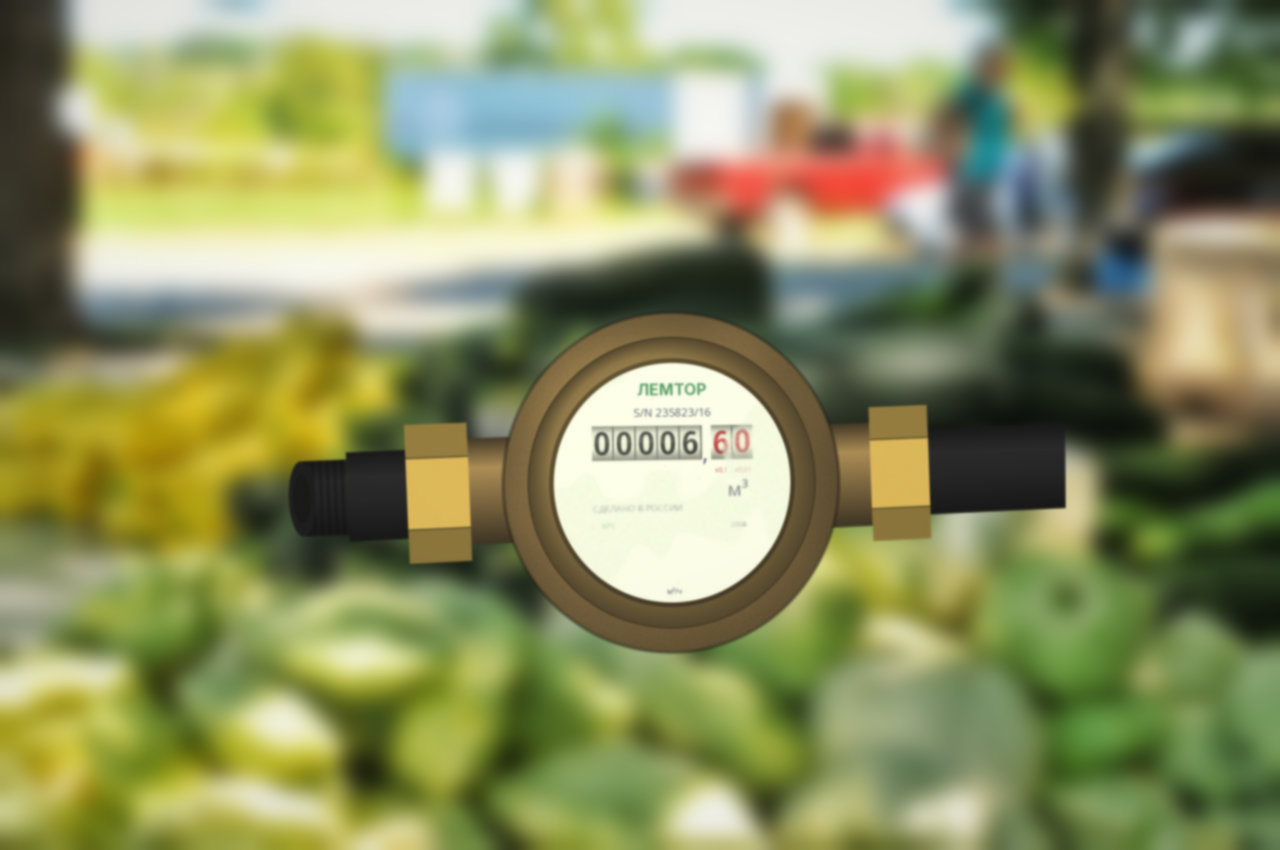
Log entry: 6.60
